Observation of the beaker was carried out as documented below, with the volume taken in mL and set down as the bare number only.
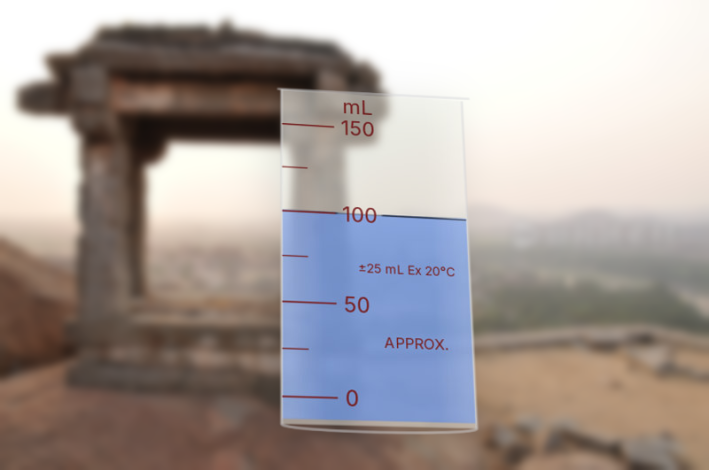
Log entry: 100
